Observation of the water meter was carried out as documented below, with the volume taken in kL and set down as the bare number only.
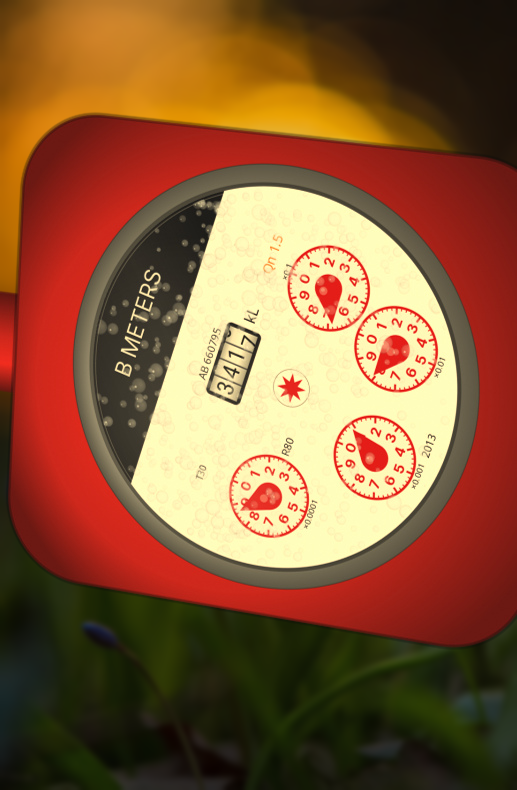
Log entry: 3416.6808
